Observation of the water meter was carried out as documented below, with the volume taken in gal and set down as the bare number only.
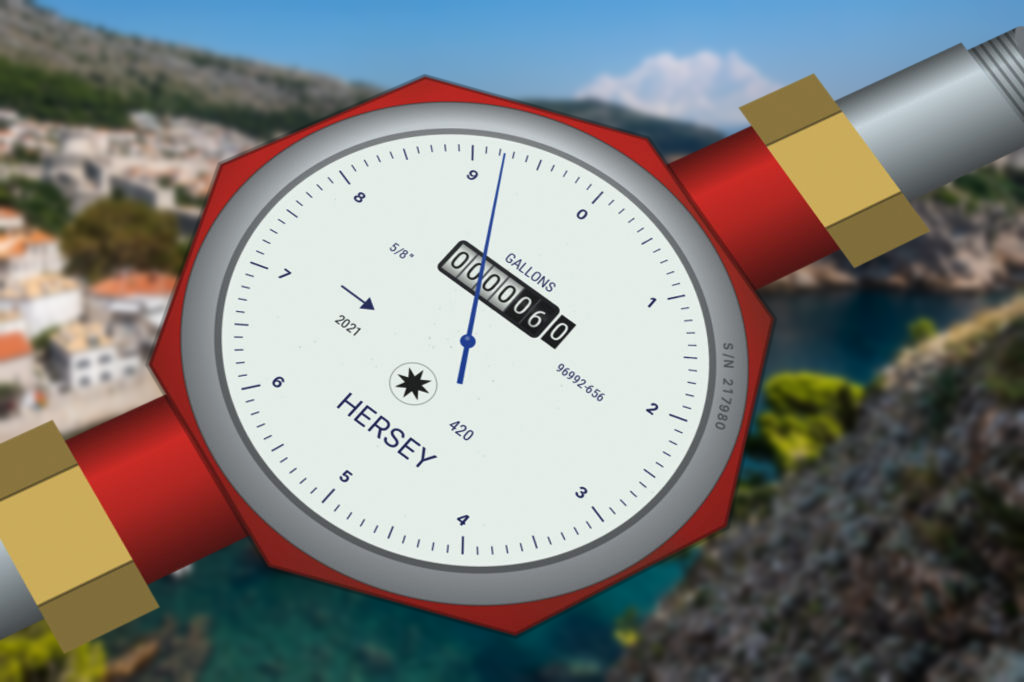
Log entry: 59.2
